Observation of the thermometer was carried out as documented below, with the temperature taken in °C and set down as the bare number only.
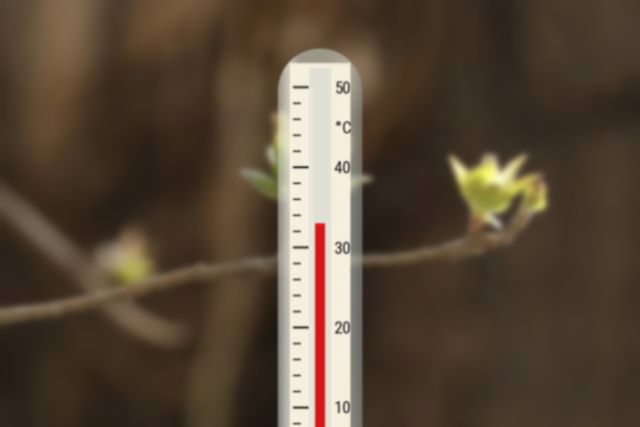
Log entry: 33
